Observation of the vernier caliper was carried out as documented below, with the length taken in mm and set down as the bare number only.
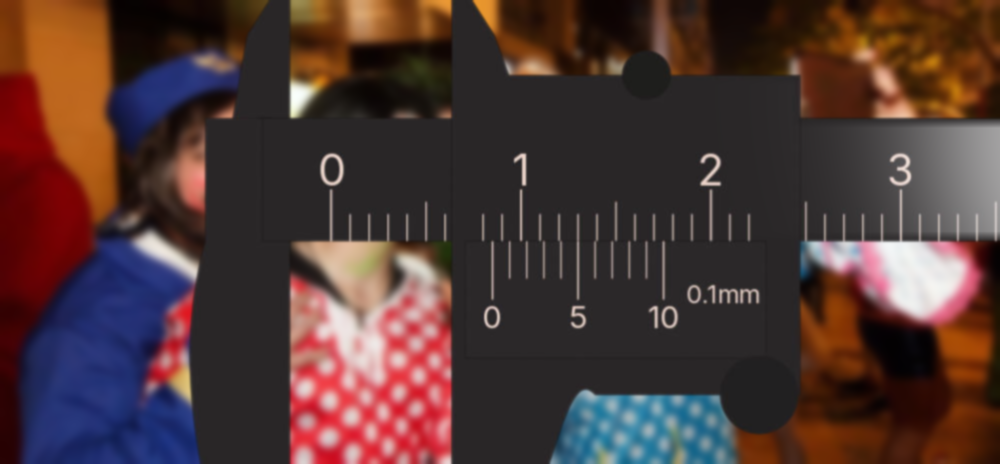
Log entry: 8.5
